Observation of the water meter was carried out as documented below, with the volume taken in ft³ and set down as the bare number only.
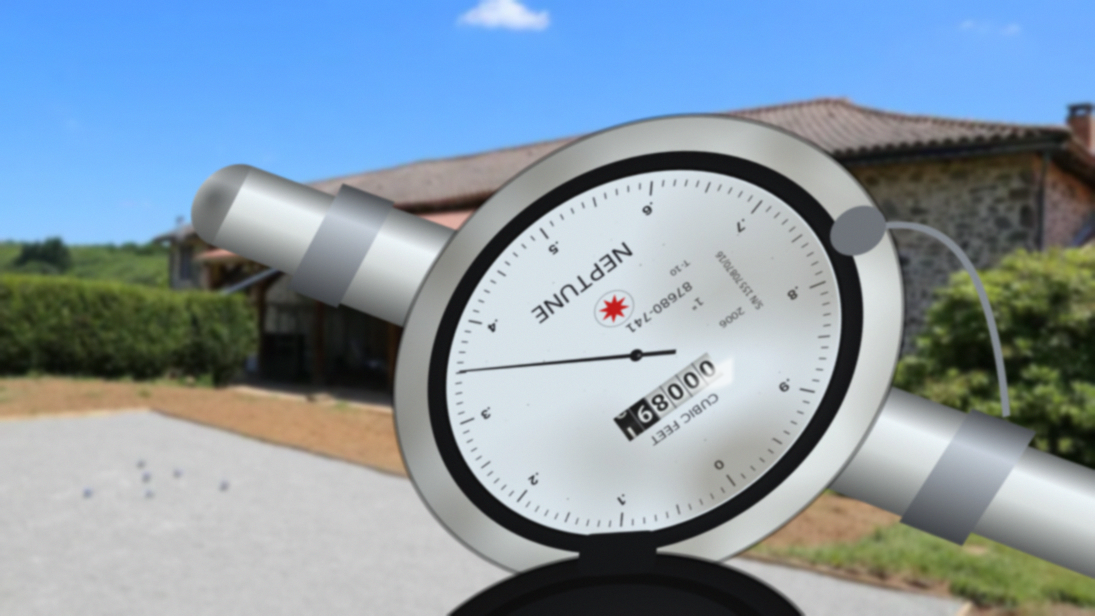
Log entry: 891.35
